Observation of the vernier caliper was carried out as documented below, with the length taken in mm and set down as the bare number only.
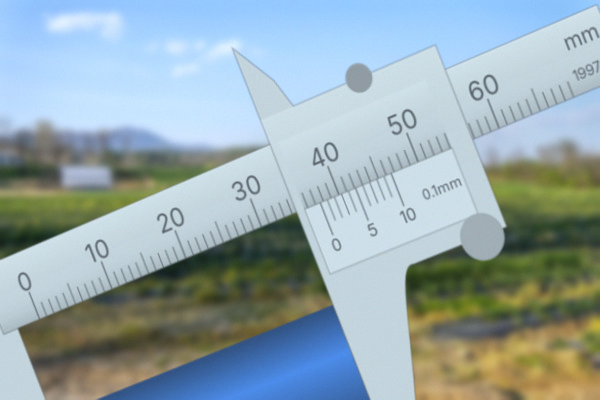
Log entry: 37.6
